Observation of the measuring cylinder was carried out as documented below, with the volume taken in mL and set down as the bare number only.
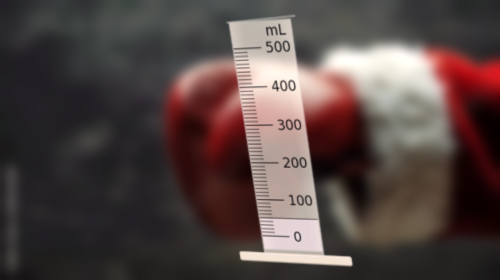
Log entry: 50
